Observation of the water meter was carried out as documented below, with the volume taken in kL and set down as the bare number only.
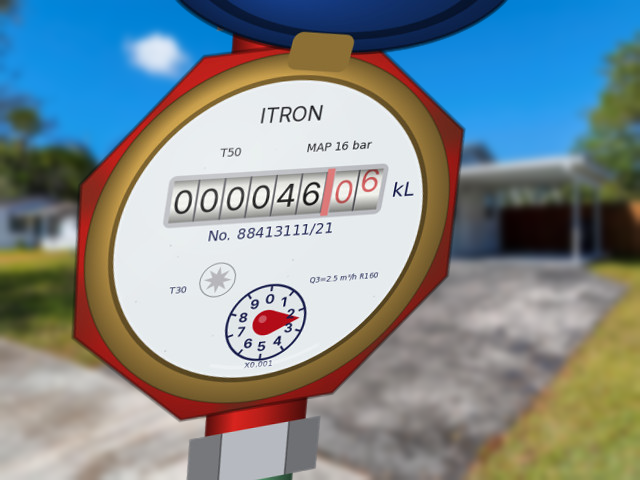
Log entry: 46.062
